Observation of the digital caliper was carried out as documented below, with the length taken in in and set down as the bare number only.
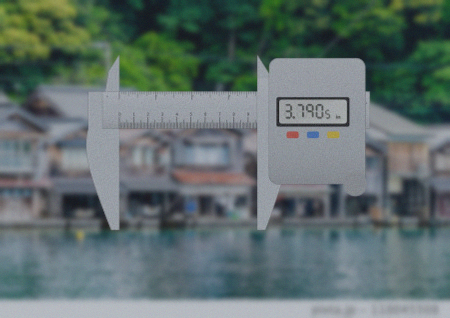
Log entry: 3.7905
